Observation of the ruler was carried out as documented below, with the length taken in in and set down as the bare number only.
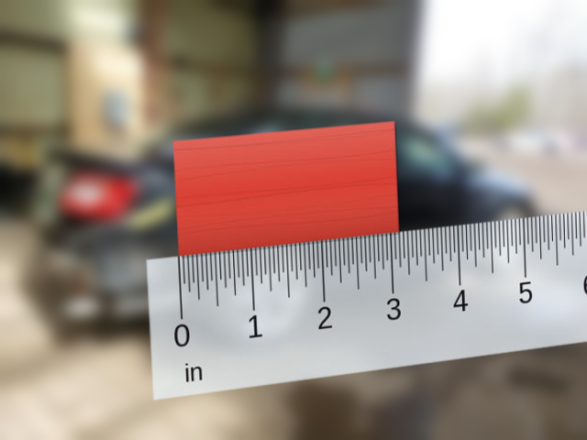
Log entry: 3.125
